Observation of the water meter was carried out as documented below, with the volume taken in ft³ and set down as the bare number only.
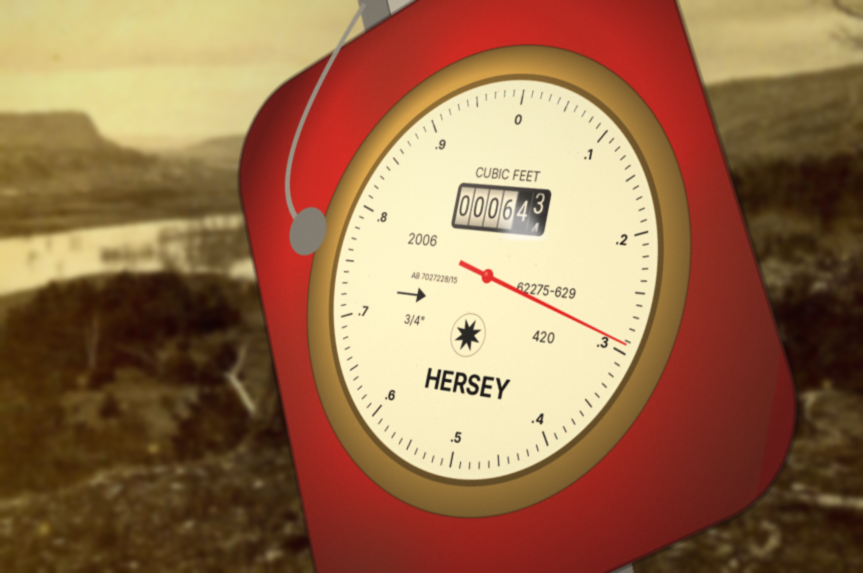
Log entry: 643.29
